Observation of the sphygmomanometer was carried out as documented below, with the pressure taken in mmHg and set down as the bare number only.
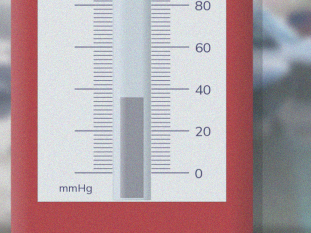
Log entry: 36
